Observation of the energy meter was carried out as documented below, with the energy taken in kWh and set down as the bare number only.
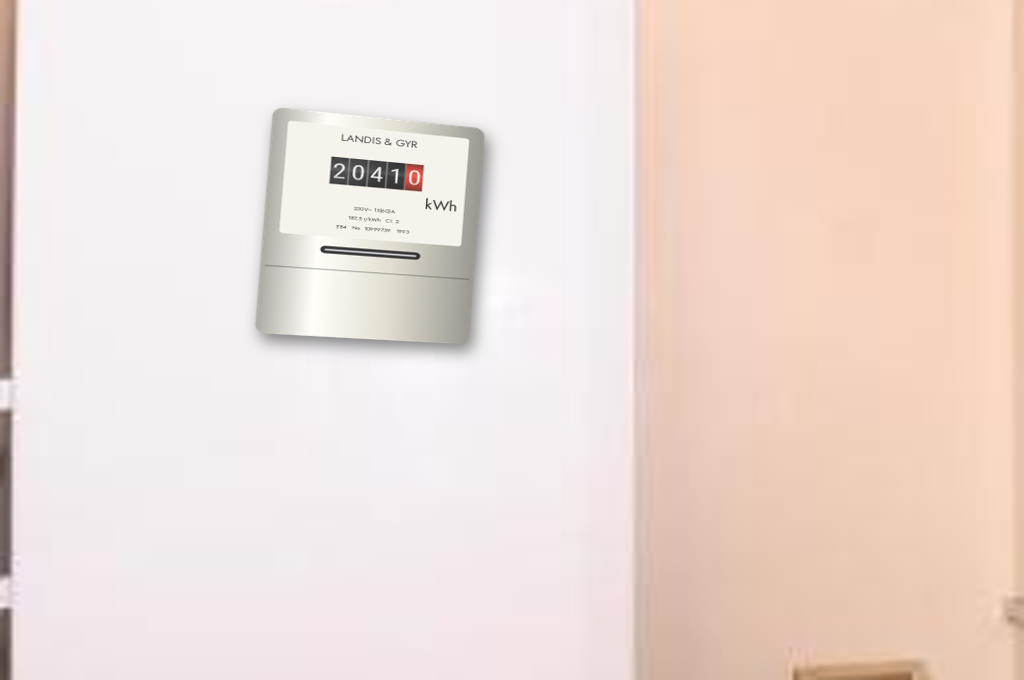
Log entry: 2041.0
